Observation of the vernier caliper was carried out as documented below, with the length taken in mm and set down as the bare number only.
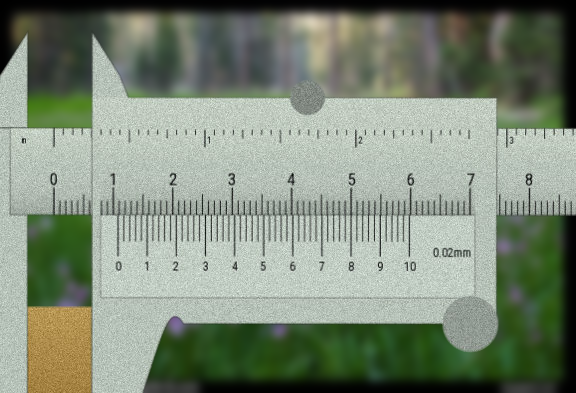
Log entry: 10.8
